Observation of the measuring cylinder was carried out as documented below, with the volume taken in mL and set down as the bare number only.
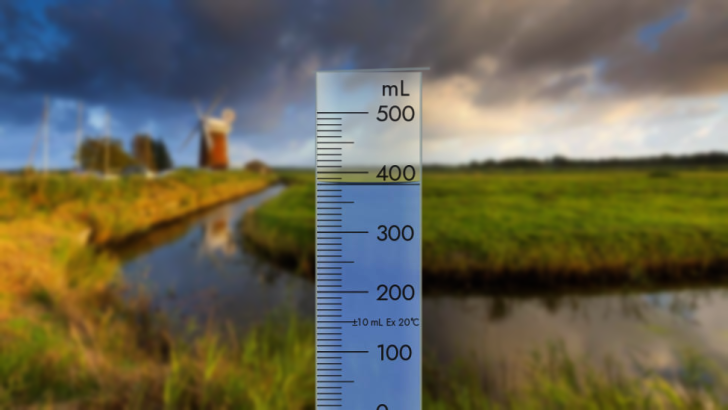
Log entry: 380
